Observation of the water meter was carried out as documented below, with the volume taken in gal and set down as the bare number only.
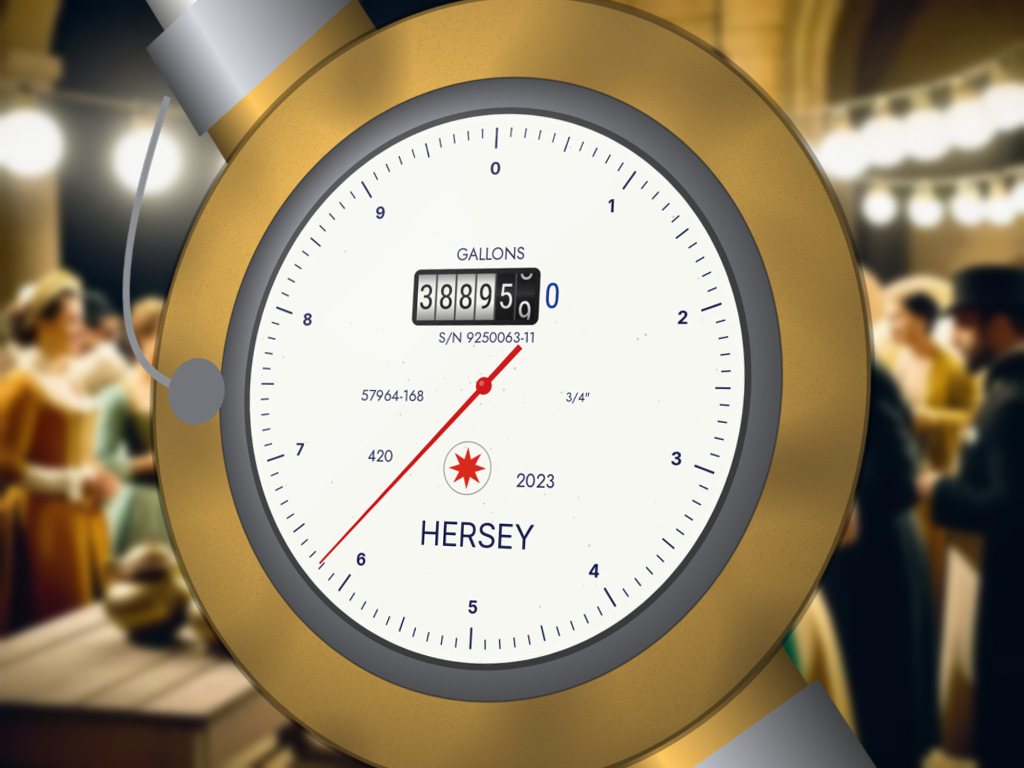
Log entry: 3889586.2
